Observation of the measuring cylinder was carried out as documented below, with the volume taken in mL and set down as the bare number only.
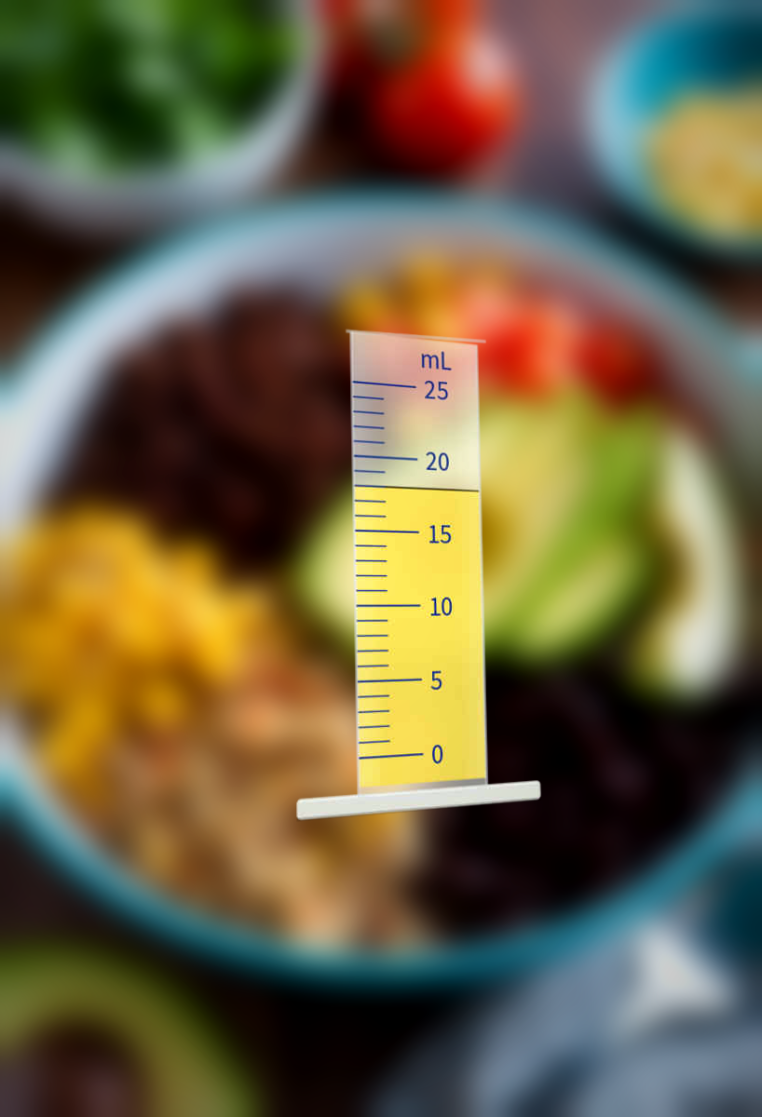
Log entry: 18
